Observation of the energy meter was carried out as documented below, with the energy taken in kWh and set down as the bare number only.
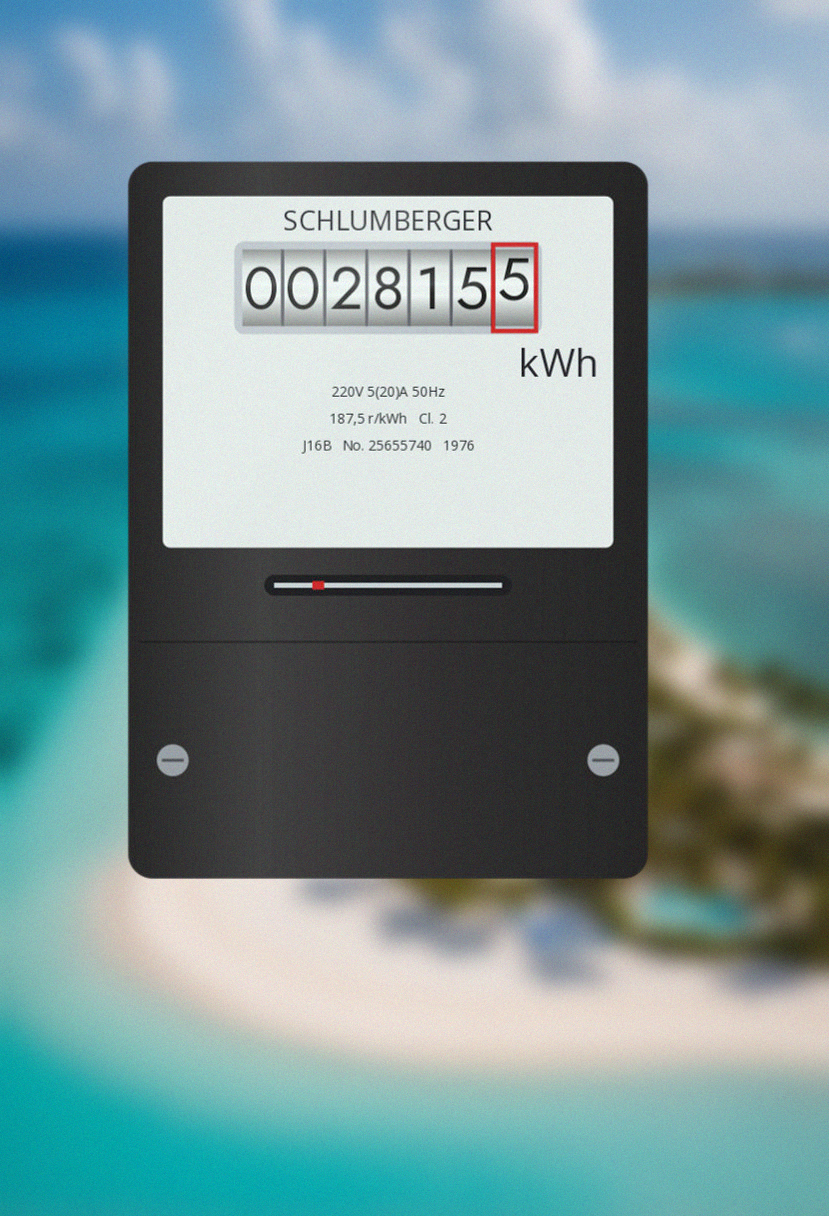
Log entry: 2815.5
